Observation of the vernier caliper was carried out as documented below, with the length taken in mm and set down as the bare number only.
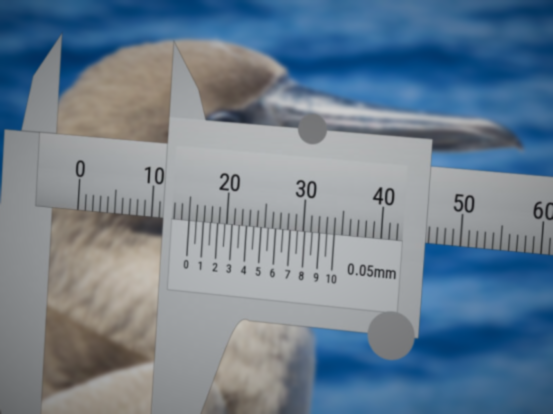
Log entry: 15.0
